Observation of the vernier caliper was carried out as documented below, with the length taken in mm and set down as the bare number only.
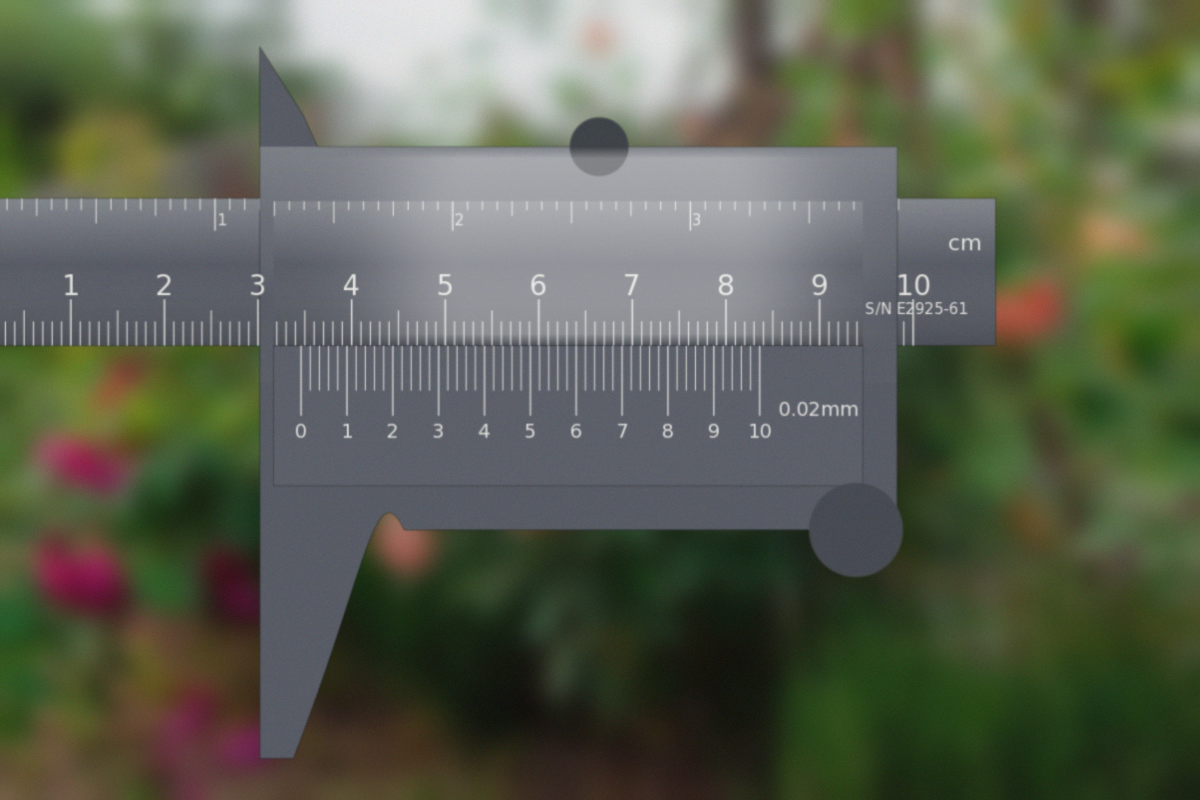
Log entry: 34.6
